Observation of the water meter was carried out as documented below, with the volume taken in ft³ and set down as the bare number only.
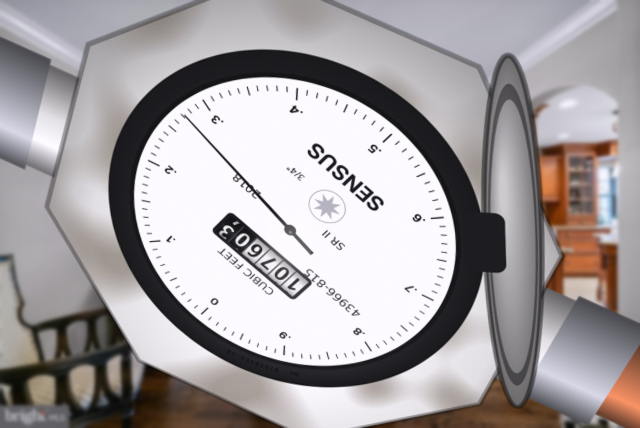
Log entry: 107603.27
